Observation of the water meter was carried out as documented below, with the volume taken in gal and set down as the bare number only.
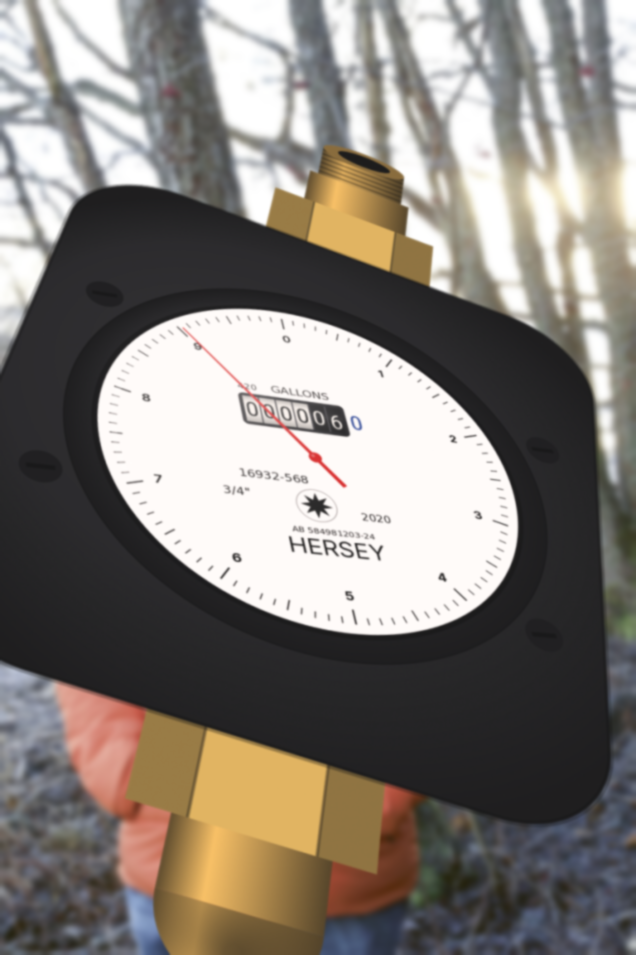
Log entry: 59.0
